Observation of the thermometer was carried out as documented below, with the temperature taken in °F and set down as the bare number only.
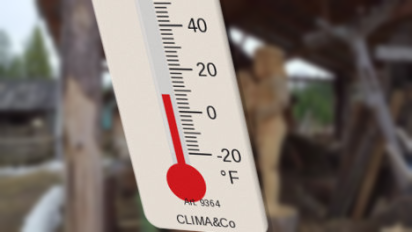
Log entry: 8
